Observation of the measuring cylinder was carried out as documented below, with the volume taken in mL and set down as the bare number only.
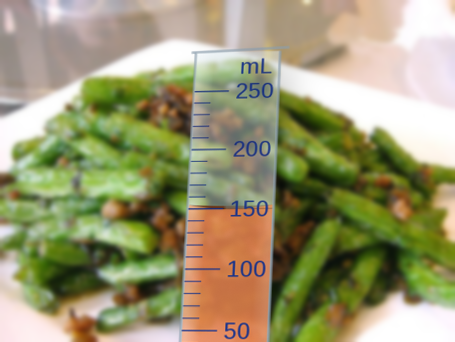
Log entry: 150
